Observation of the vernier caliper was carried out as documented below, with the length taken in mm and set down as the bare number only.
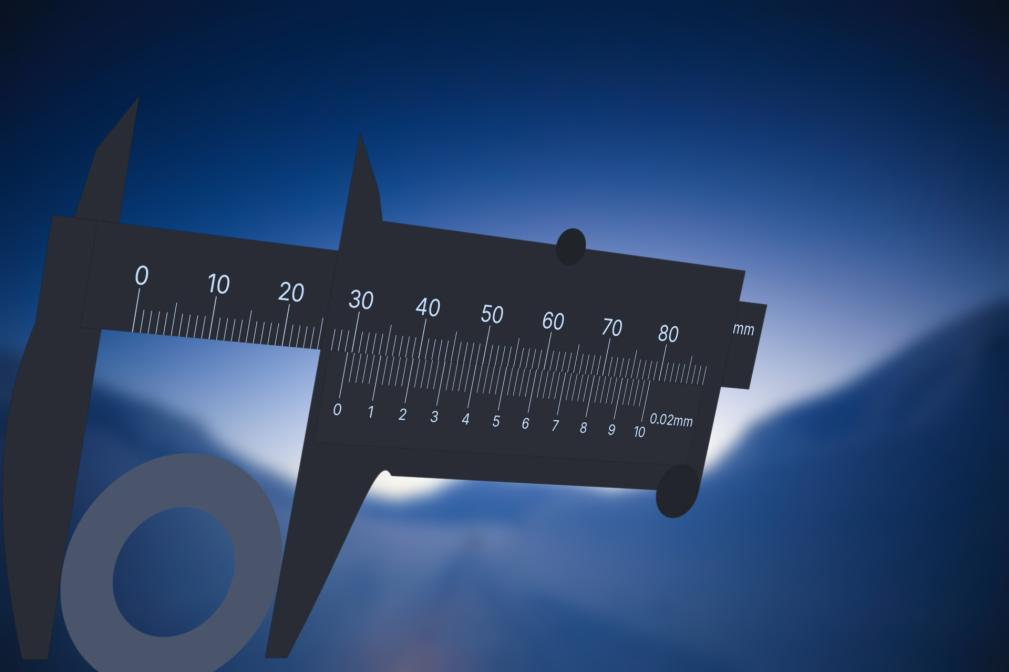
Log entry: 29.4
